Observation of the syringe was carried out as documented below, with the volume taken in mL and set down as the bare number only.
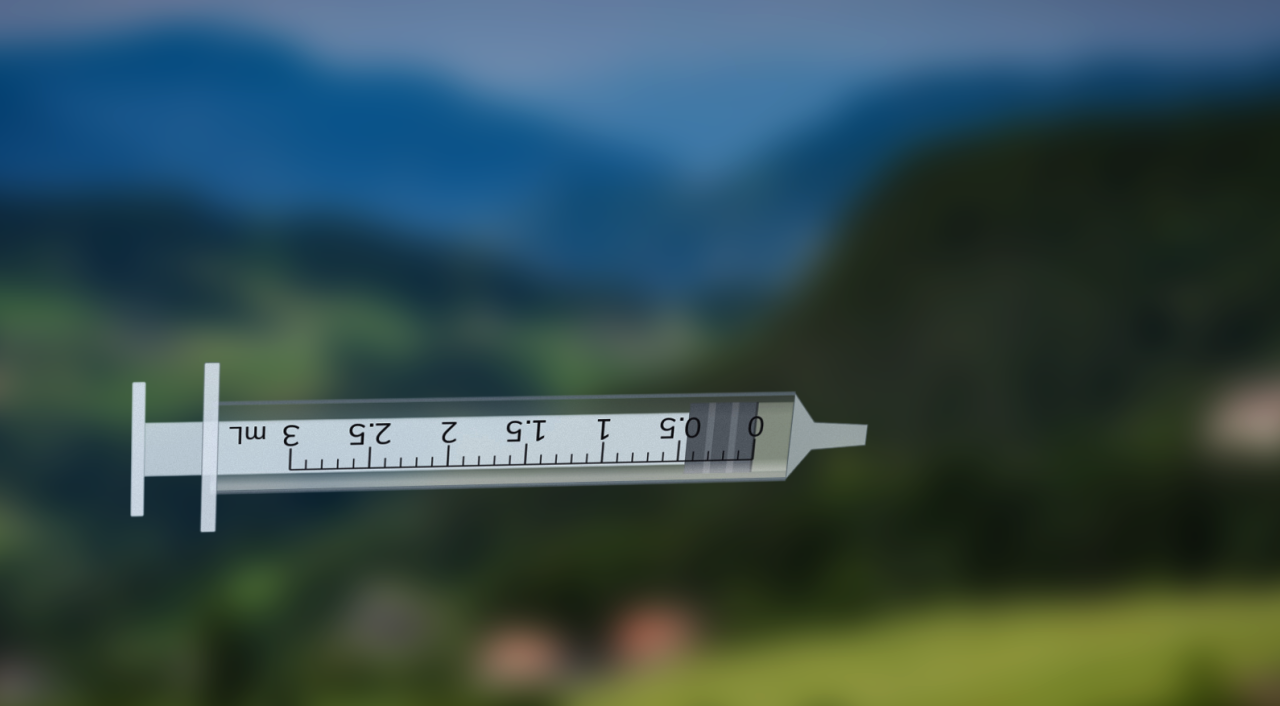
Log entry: 0
